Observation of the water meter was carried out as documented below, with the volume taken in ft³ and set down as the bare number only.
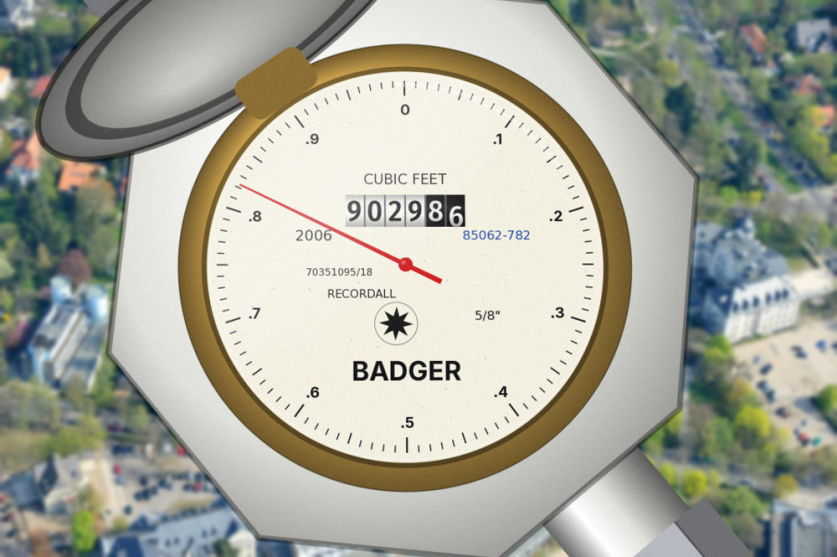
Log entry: 902985.82
